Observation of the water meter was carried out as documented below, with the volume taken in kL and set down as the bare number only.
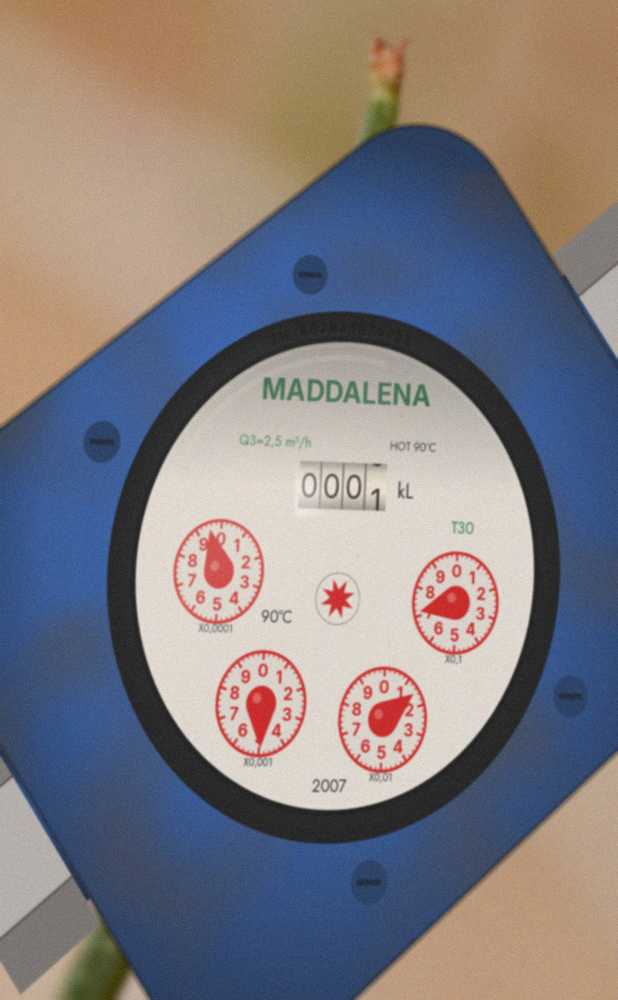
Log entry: 0.7149
